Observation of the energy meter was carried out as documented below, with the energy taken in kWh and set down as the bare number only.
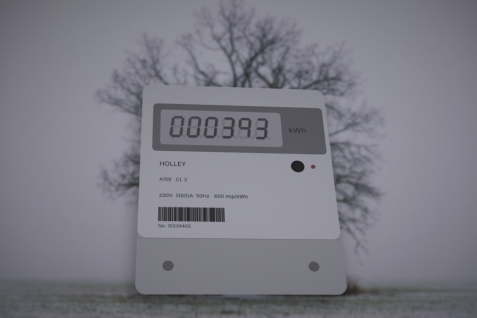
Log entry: 393
